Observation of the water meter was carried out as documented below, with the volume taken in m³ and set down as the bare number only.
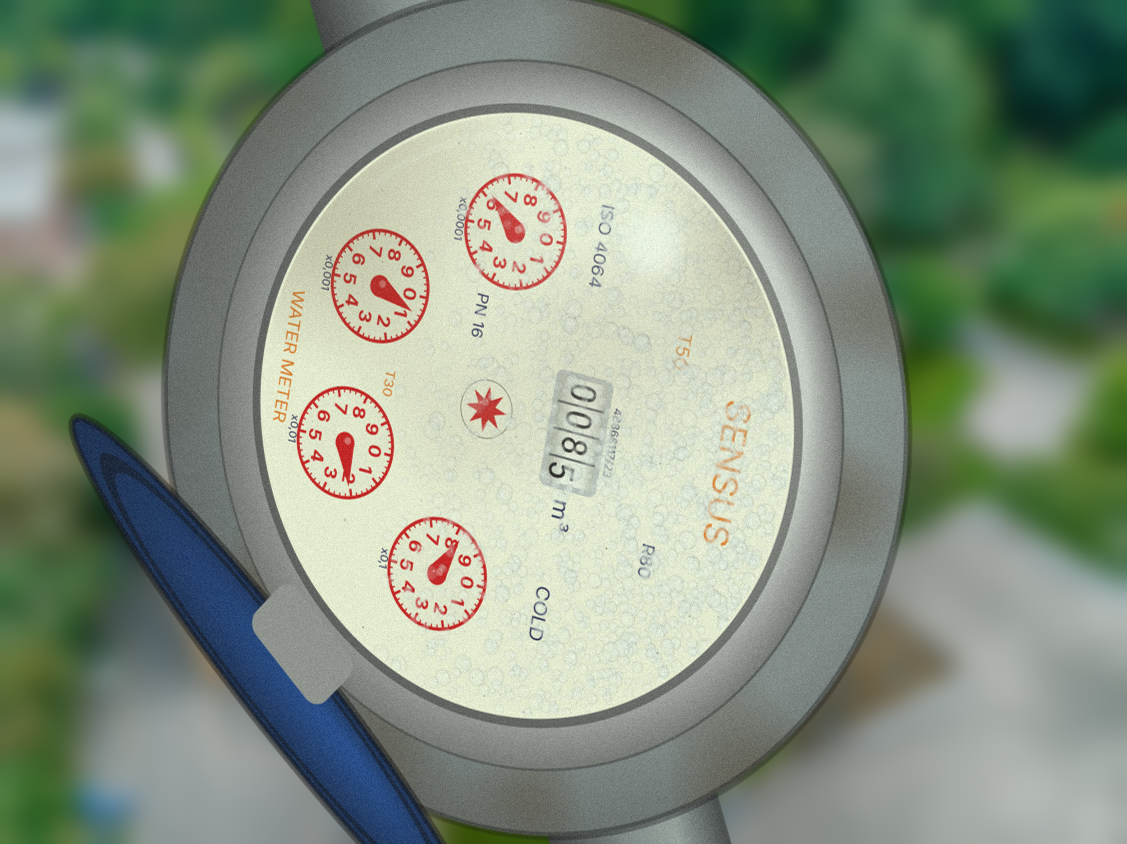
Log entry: 84.8206
